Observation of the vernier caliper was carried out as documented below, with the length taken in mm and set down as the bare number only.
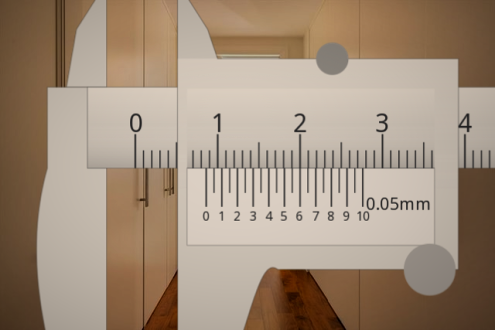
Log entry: 8.6
